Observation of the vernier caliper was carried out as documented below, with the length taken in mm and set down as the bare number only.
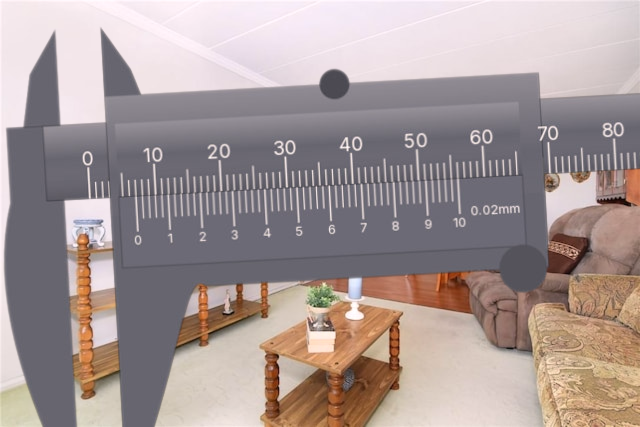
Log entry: 7.0
